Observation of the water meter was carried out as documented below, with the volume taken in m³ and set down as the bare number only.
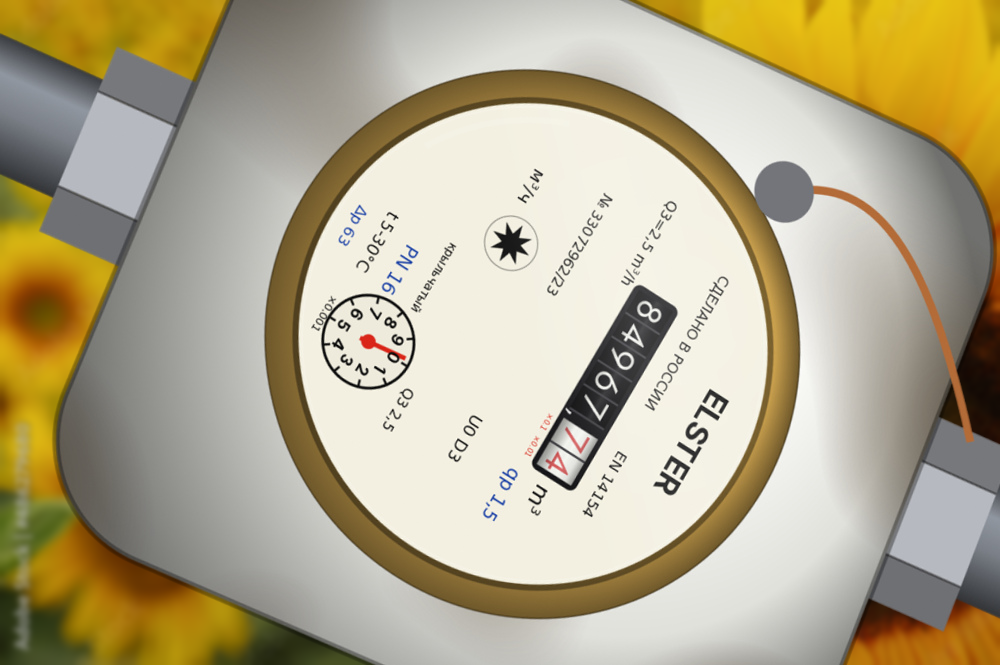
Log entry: 84967.739
